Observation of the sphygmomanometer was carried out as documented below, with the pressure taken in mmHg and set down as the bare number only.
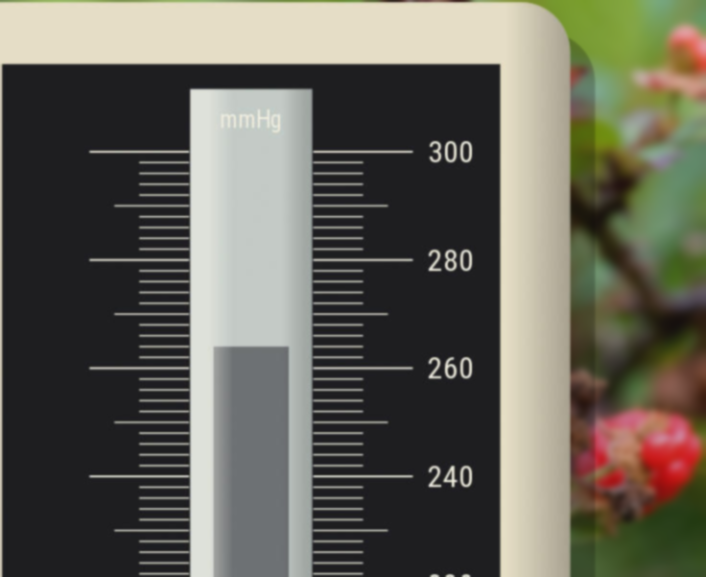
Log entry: 264
